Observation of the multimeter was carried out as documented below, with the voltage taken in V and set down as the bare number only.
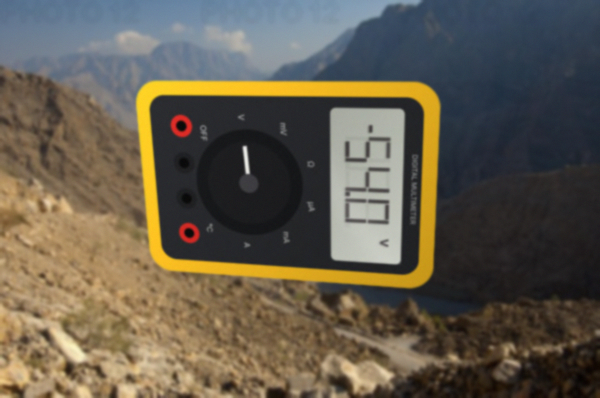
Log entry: -54.0
